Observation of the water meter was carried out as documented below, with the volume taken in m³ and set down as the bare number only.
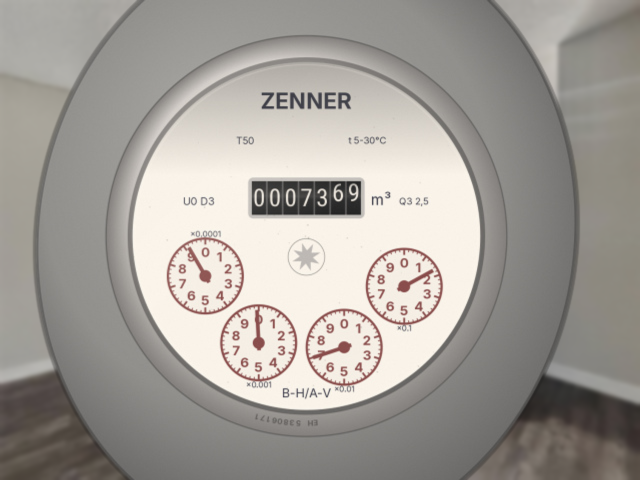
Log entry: 7369.1699
